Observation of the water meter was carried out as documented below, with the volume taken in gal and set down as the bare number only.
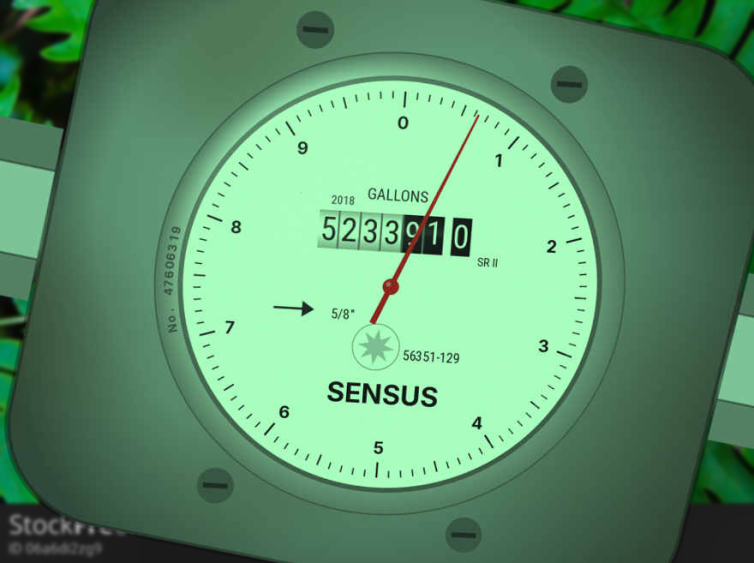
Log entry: 5233910.6
